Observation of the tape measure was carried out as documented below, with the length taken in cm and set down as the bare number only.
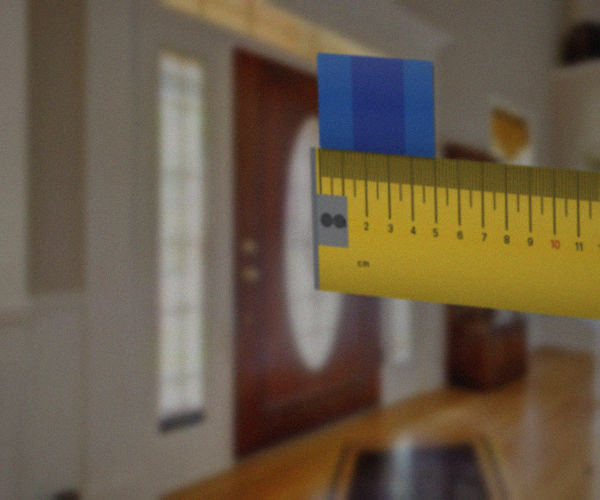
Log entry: 5
